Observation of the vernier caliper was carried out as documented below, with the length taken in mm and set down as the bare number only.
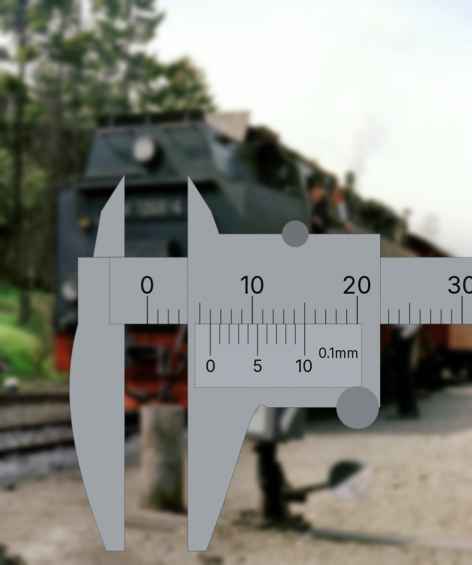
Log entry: 6.0
